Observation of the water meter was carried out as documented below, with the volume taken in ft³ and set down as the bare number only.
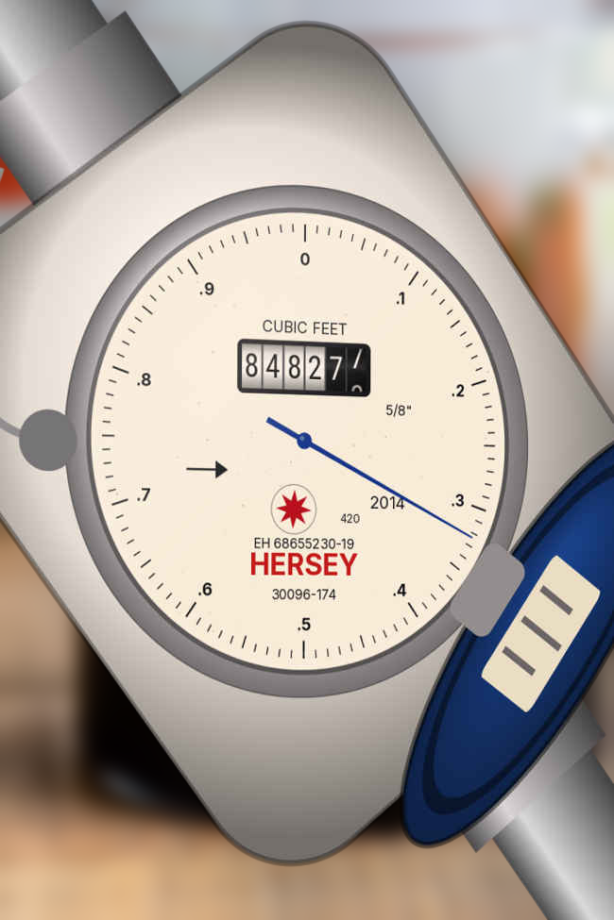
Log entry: 848277.32
